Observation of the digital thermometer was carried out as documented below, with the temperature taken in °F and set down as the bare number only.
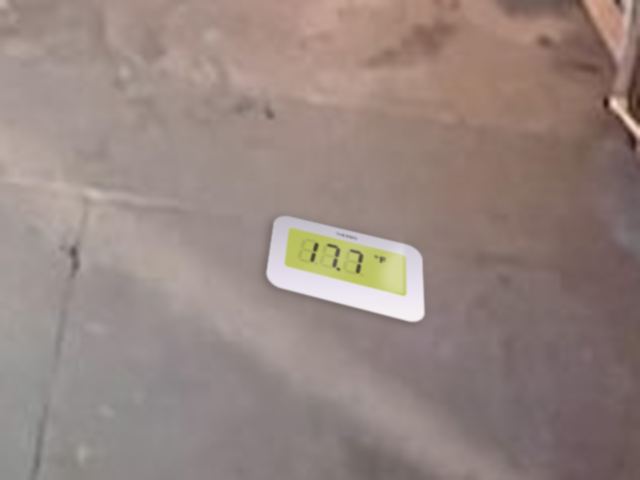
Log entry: 17.7
